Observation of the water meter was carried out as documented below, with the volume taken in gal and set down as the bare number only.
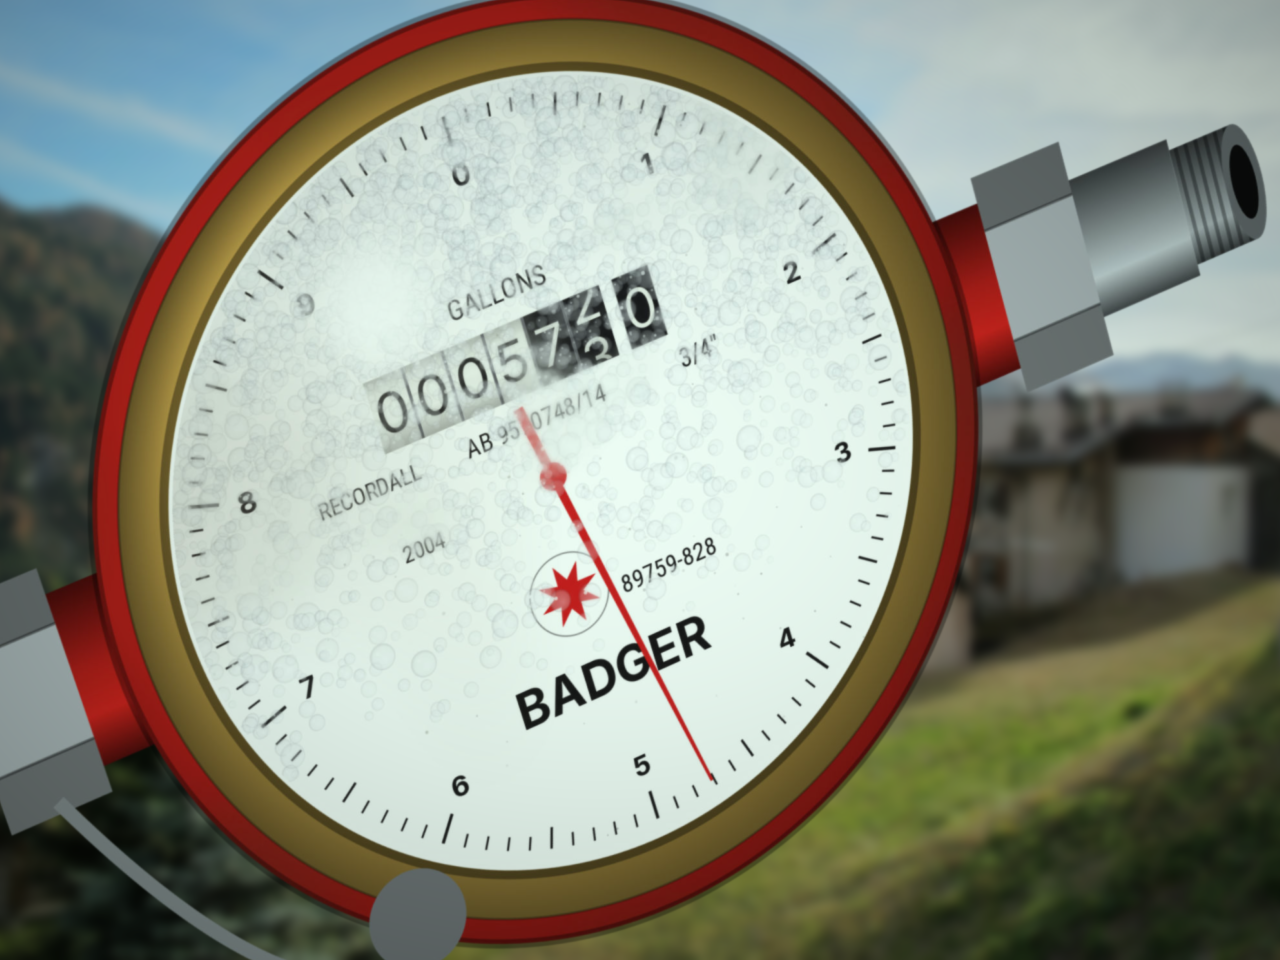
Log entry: 5724.7
